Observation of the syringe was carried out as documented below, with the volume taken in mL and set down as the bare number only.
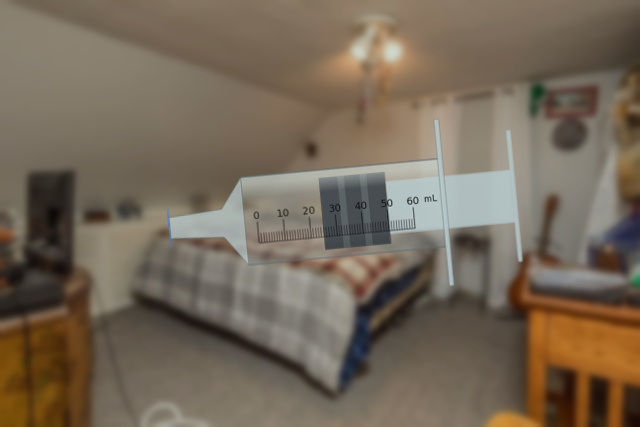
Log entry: 25
